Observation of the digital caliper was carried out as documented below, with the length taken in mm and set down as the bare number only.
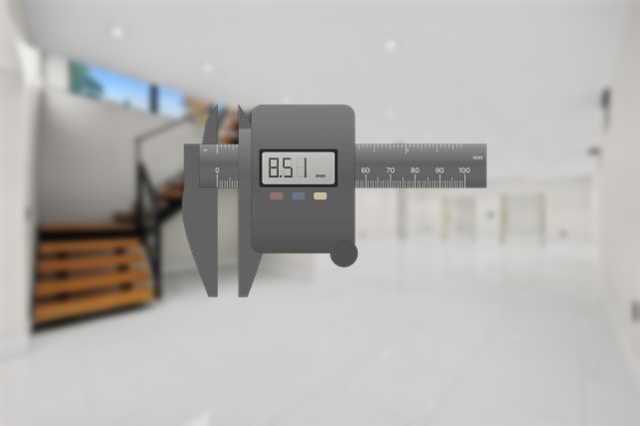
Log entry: 8.51
